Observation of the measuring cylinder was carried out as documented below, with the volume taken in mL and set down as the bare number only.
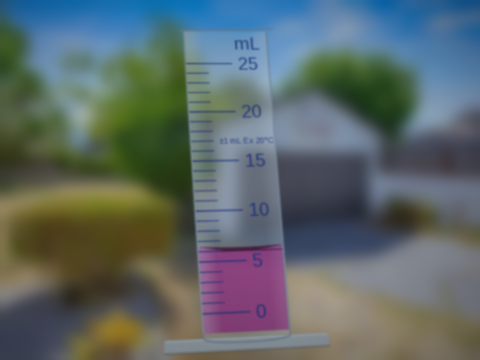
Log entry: 6
